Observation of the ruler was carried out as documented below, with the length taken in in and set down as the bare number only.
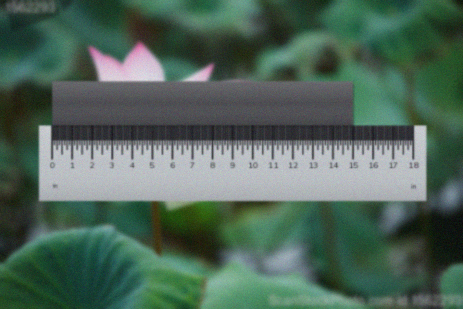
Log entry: 15
